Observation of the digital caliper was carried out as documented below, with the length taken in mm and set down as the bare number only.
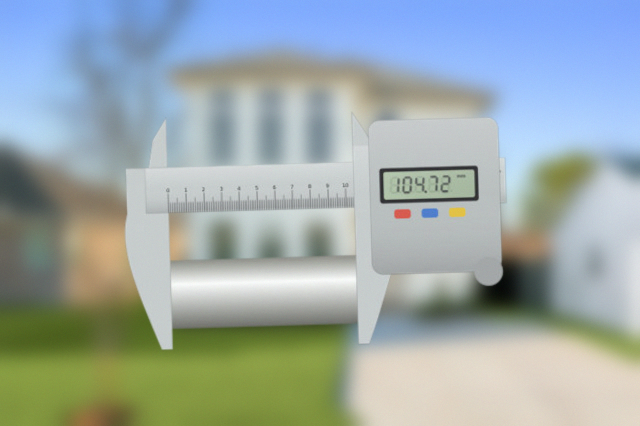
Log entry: 104.72
